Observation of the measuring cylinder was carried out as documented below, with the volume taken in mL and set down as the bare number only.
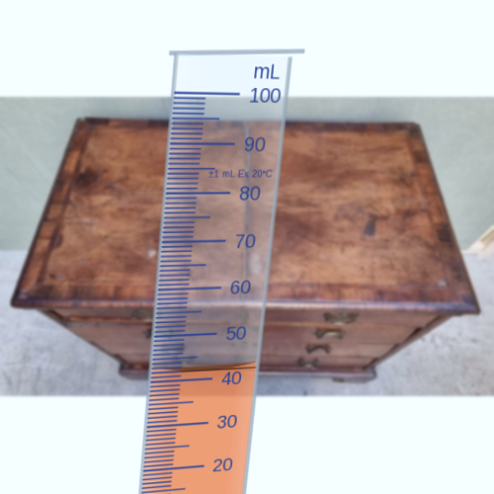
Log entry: 42
